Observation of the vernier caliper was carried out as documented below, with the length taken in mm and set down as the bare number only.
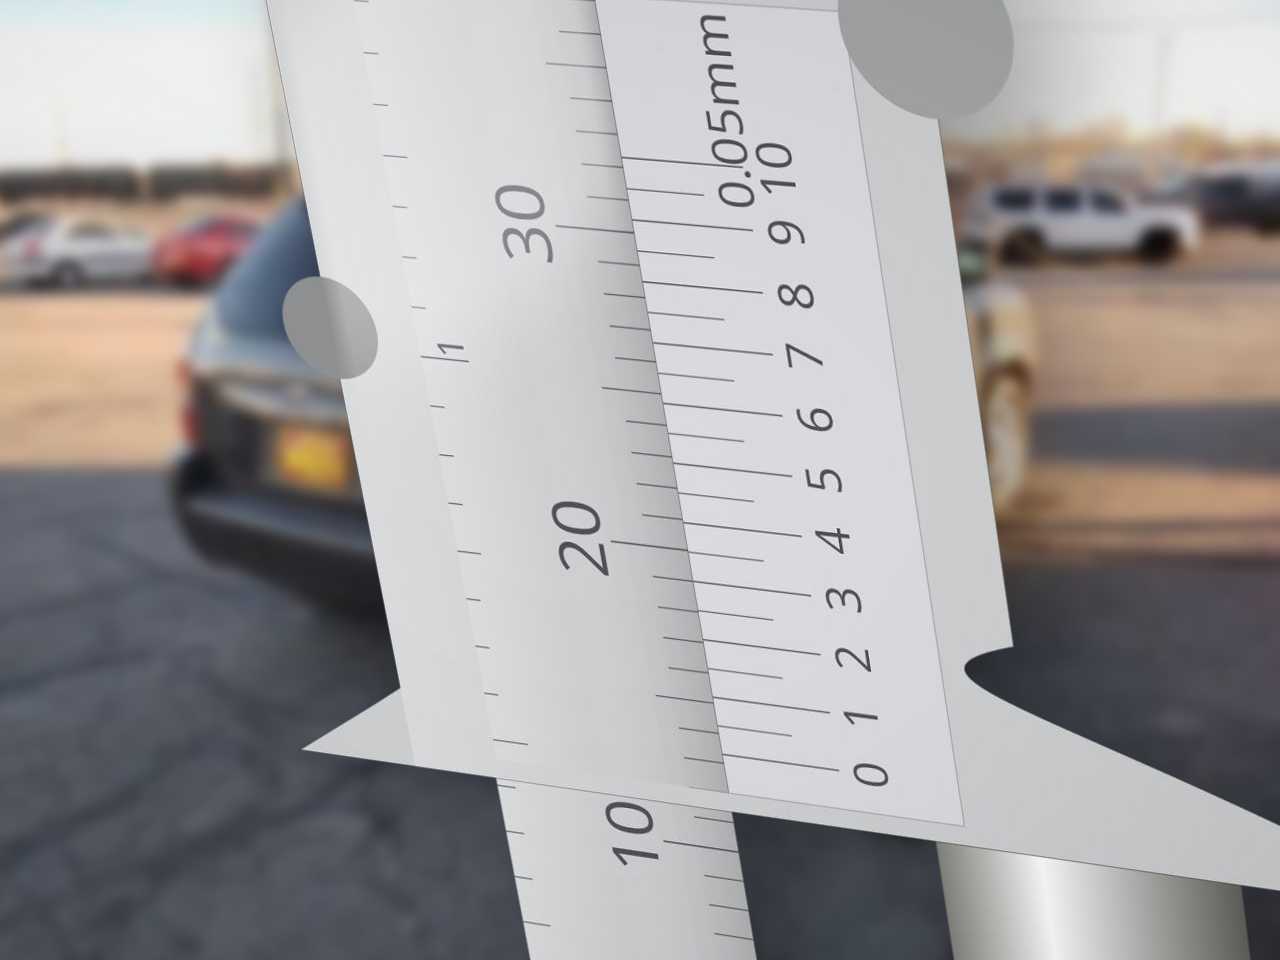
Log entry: 13.30
